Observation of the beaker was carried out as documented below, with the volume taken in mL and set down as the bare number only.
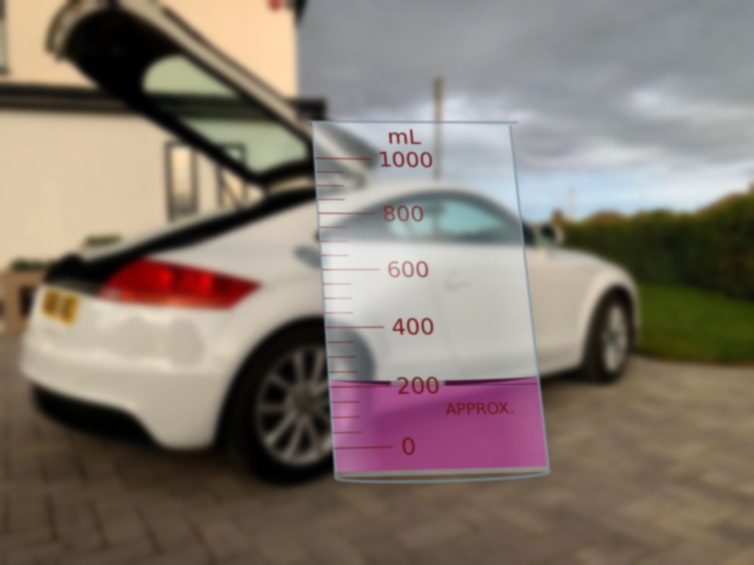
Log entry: 200
